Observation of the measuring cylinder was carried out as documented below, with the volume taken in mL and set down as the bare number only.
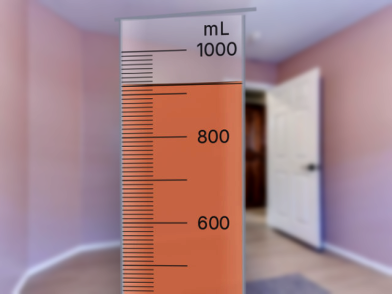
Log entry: 920
